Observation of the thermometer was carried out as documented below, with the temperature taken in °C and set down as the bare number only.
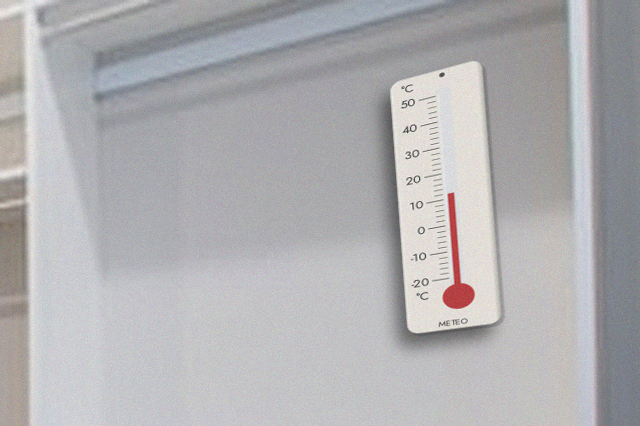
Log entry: 12
